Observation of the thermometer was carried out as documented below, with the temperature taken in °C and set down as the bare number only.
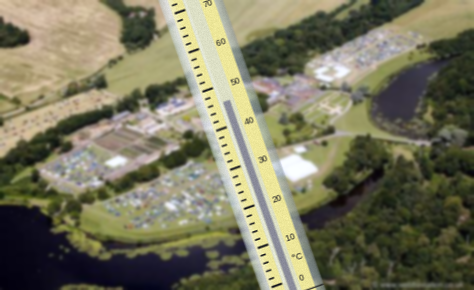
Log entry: 46
